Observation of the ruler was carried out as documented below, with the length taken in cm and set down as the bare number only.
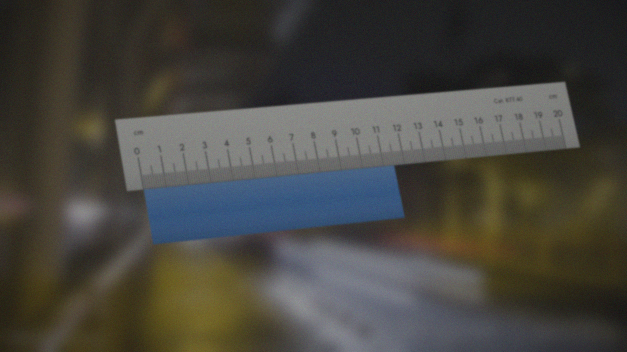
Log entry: 11.5
